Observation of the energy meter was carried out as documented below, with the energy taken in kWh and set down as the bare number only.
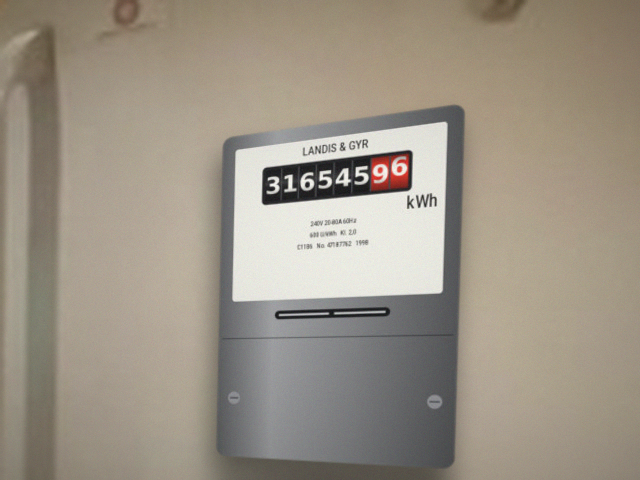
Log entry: 316545.96
